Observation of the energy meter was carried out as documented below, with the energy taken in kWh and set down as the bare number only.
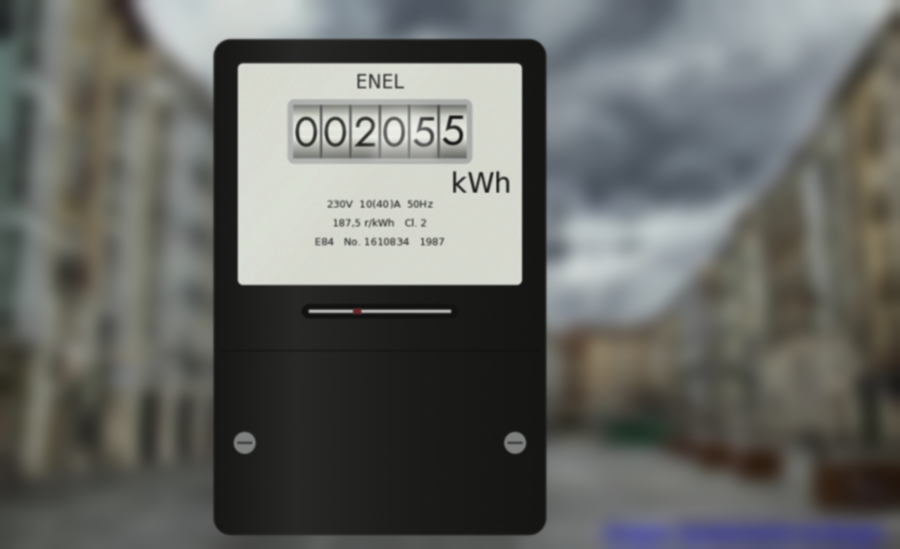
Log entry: 2055
